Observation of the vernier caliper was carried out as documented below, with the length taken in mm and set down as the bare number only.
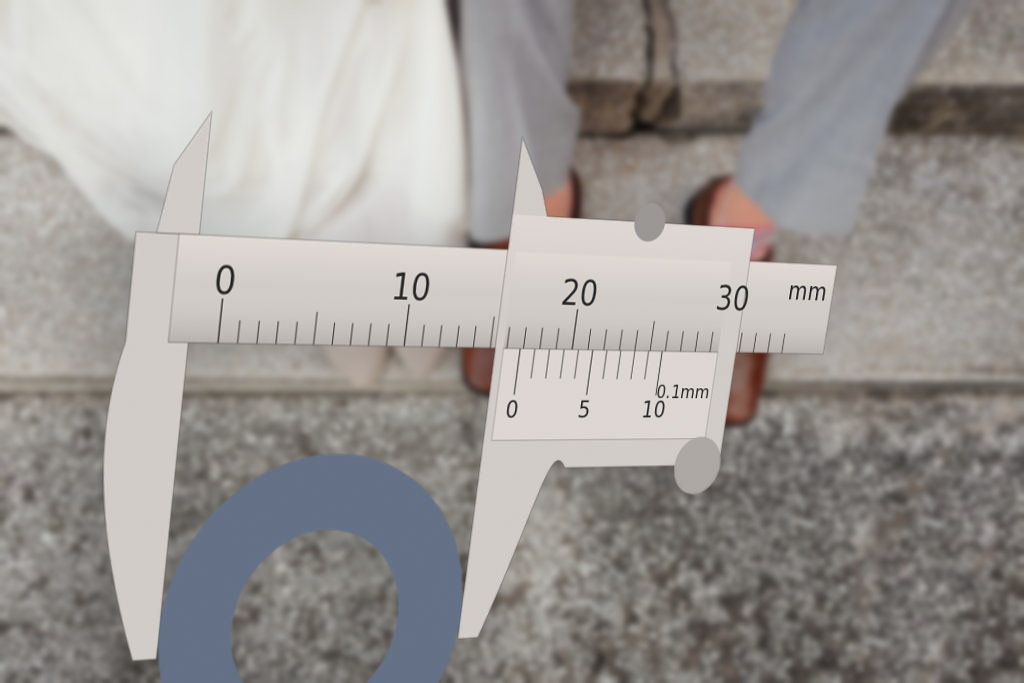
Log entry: 16.8
